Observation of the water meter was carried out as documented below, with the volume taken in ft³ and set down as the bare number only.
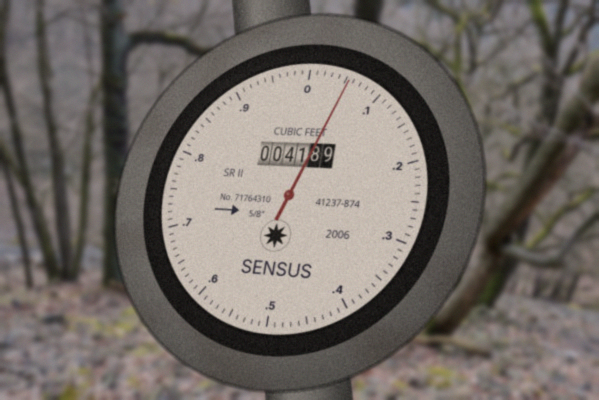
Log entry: 4189.05
